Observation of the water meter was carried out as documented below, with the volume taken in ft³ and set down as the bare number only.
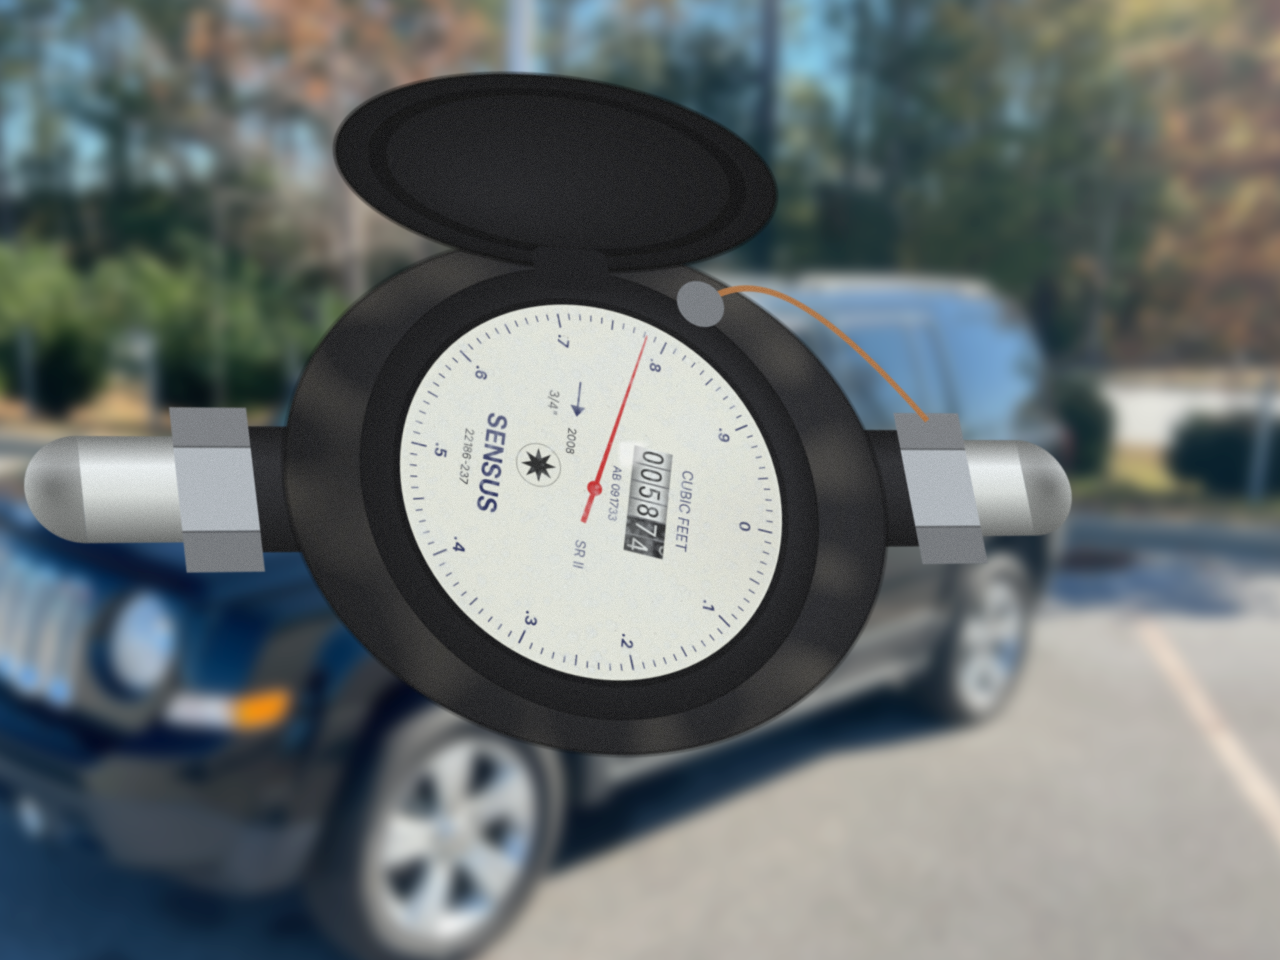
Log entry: 5873.78
